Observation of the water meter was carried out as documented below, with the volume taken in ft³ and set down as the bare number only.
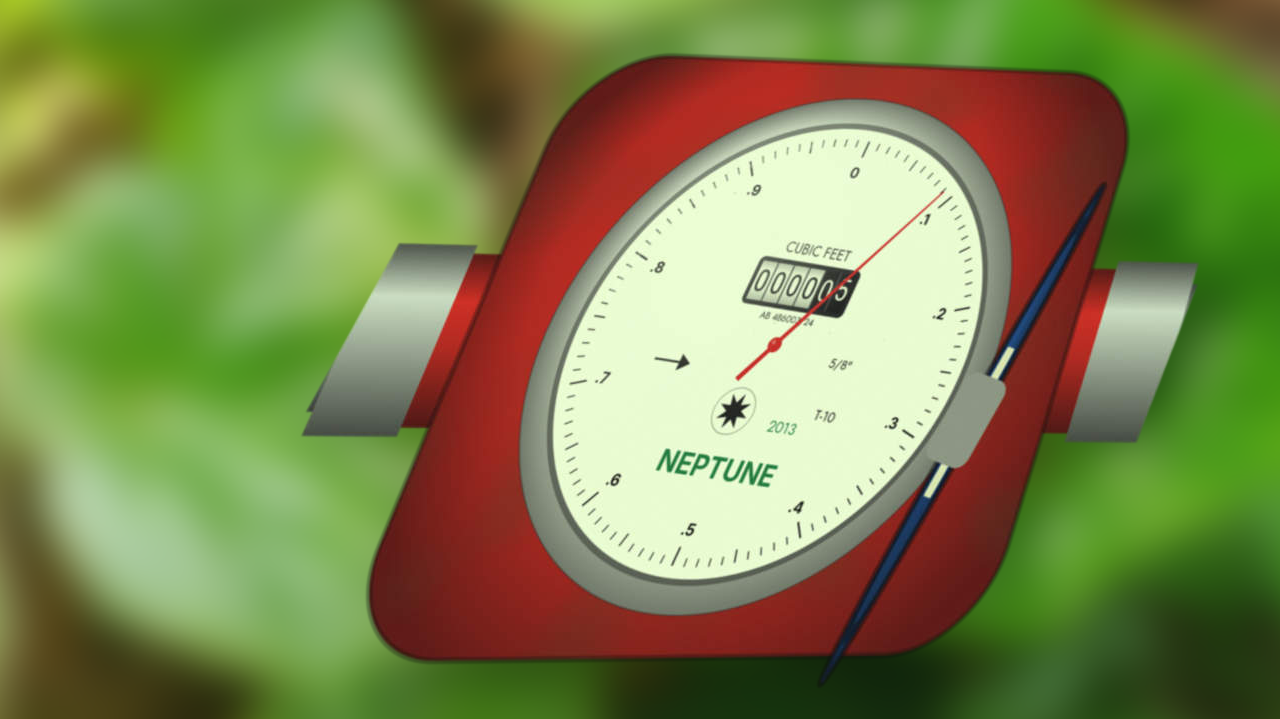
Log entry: 5.09
